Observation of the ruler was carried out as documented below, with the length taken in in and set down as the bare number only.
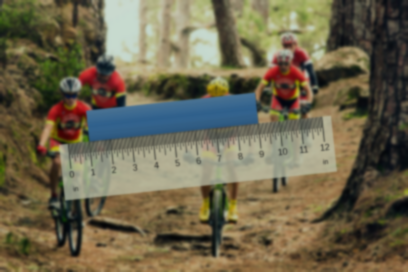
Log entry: 8
